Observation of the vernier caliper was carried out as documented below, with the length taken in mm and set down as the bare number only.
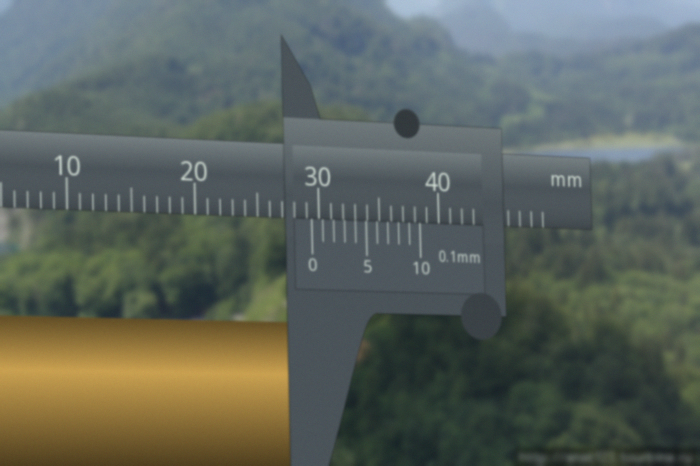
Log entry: 29.4
